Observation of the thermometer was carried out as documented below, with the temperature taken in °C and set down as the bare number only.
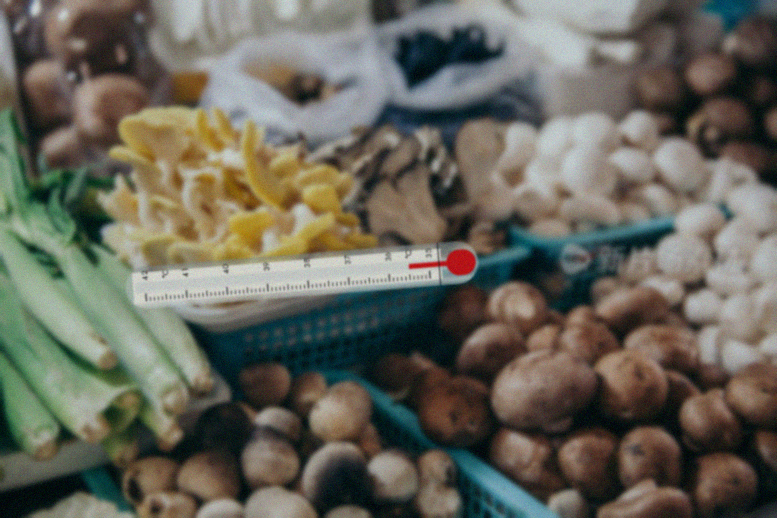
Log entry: 35.5
